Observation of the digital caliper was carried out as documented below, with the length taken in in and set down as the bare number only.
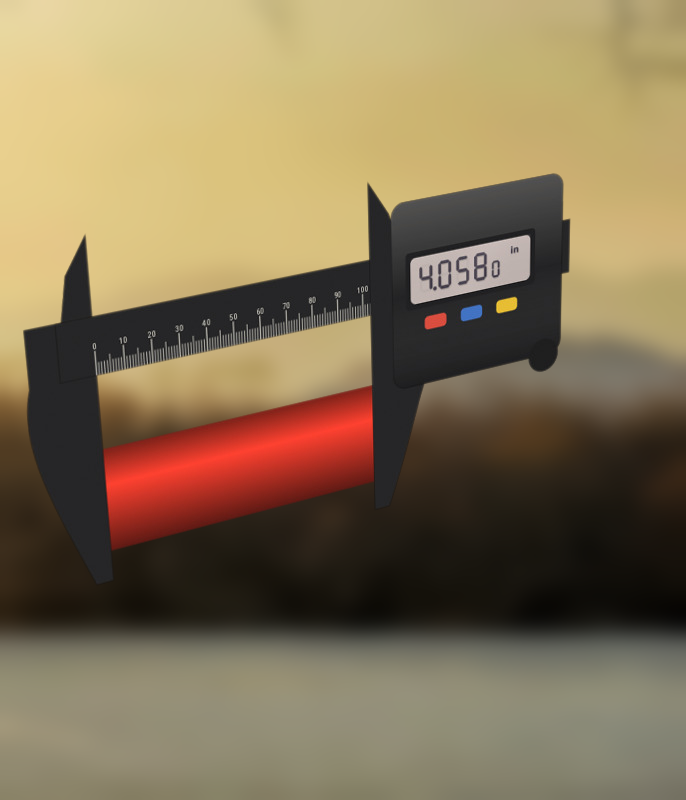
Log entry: 4.0580
